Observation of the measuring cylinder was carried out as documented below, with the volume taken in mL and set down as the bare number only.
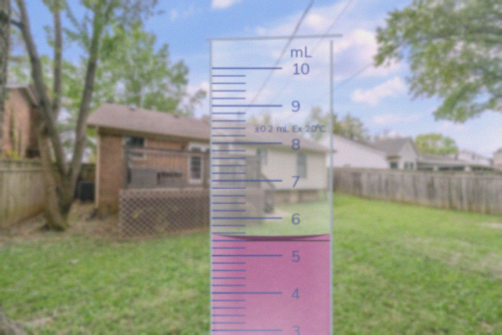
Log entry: 5.4
